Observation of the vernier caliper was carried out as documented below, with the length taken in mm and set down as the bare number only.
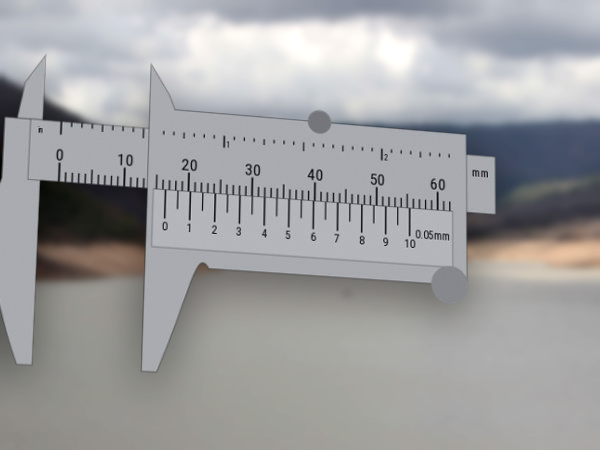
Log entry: 16.4
